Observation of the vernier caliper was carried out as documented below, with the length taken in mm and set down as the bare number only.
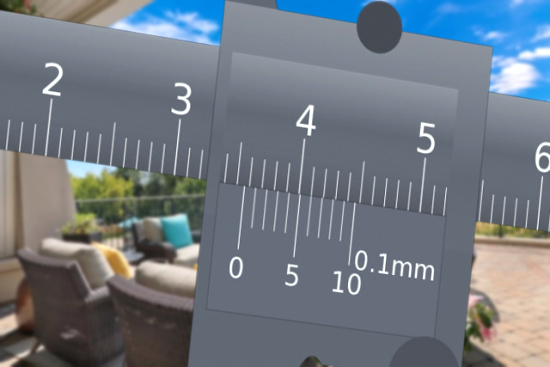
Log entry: 35.6
